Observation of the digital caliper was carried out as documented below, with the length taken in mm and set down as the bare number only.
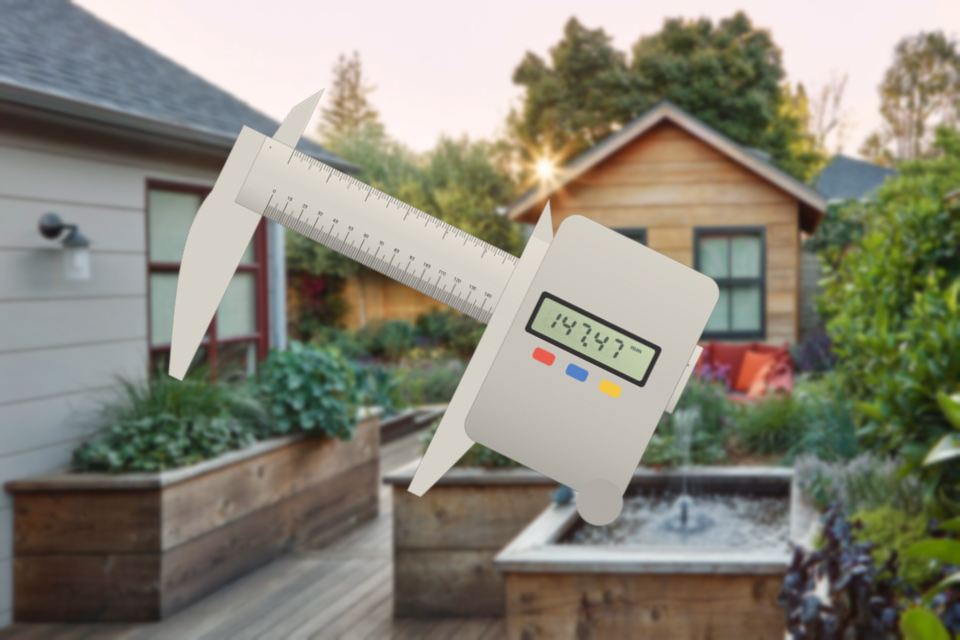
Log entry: 147.47
